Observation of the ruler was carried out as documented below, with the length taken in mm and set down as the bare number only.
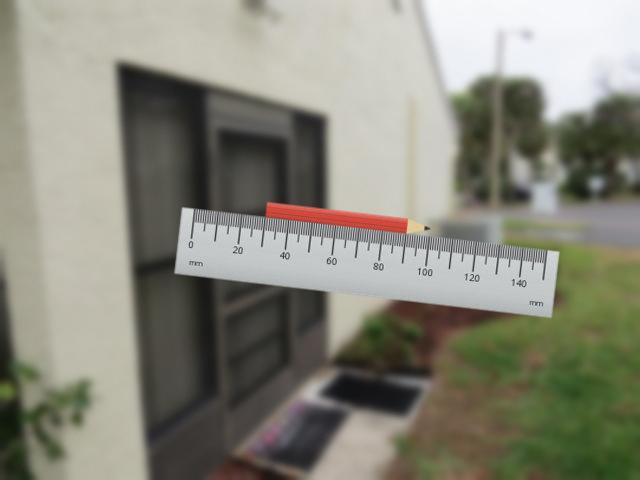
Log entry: 70
